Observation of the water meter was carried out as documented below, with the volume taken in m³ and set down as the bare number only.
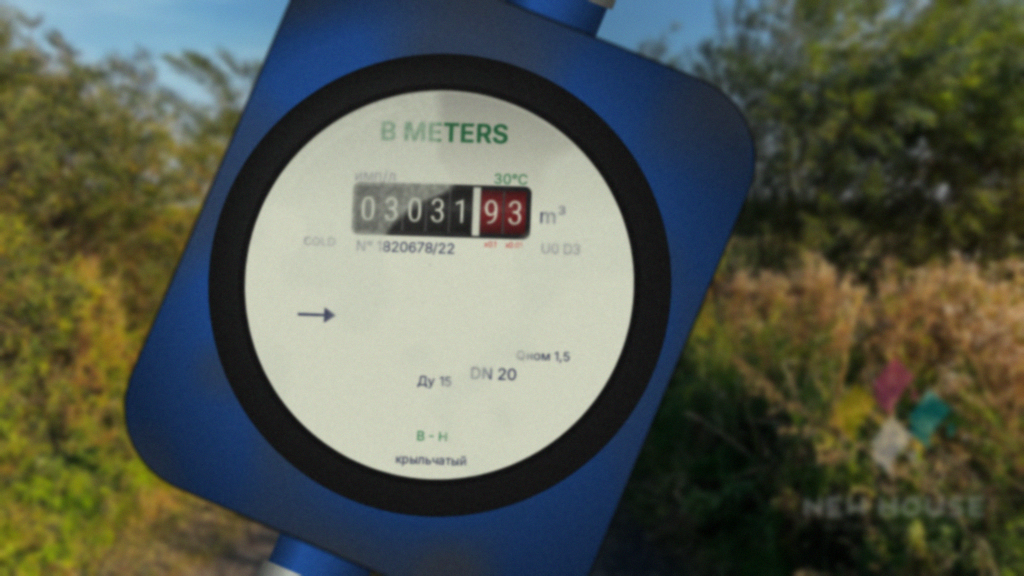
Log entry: 3031.93
